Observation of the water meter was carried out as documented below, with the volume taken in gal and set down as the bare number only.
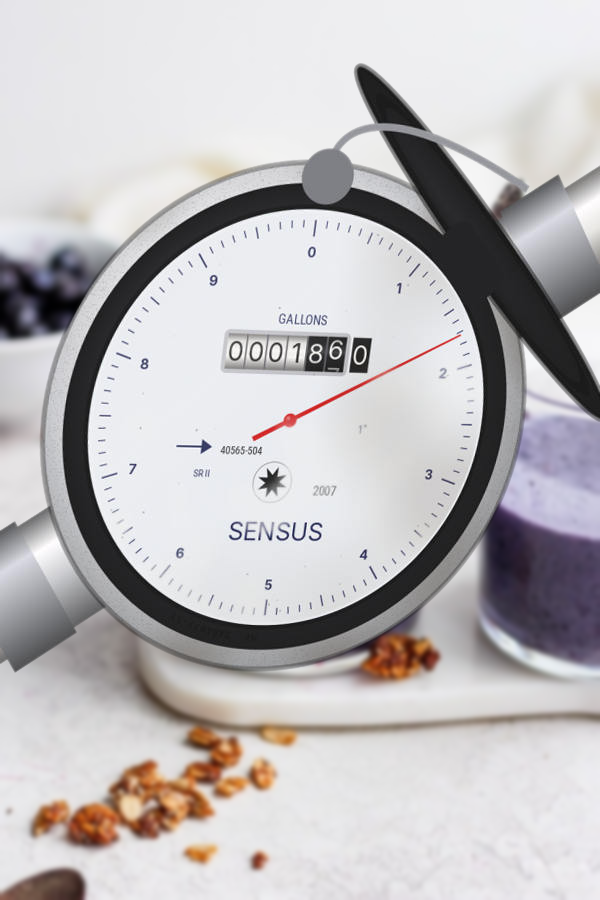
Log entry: 1861.7
